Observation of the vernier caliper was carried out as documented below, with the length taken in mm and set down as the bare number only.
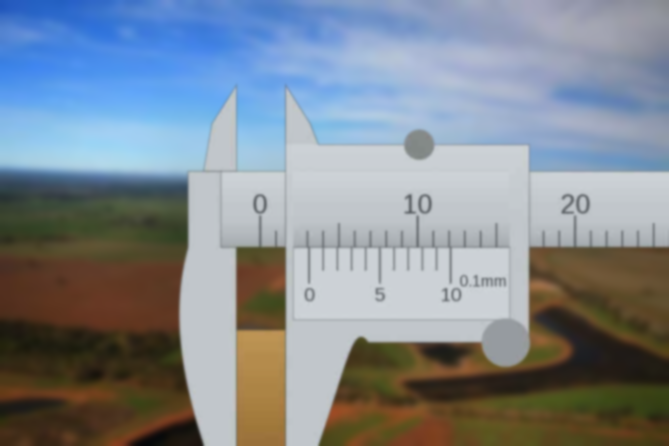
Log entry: 3.1
